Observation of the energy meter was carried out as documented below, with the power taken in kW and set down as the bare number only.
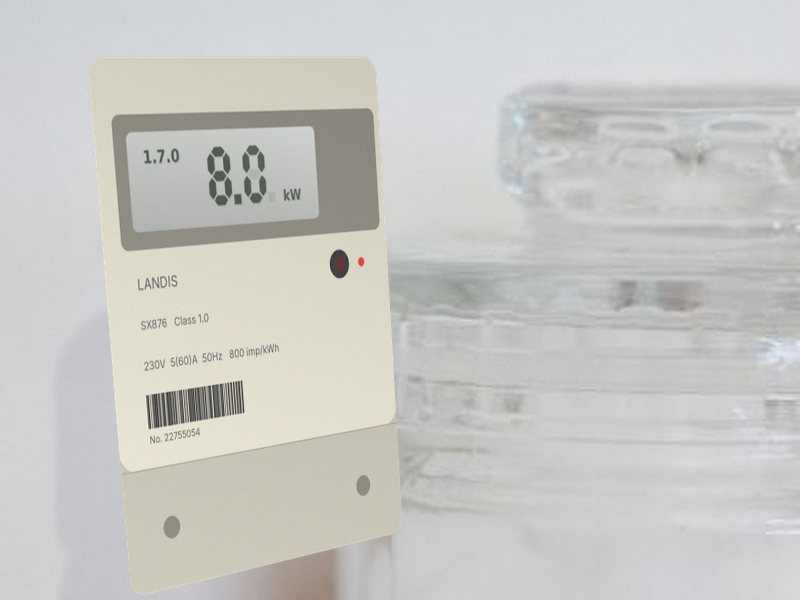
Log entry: 8.0
